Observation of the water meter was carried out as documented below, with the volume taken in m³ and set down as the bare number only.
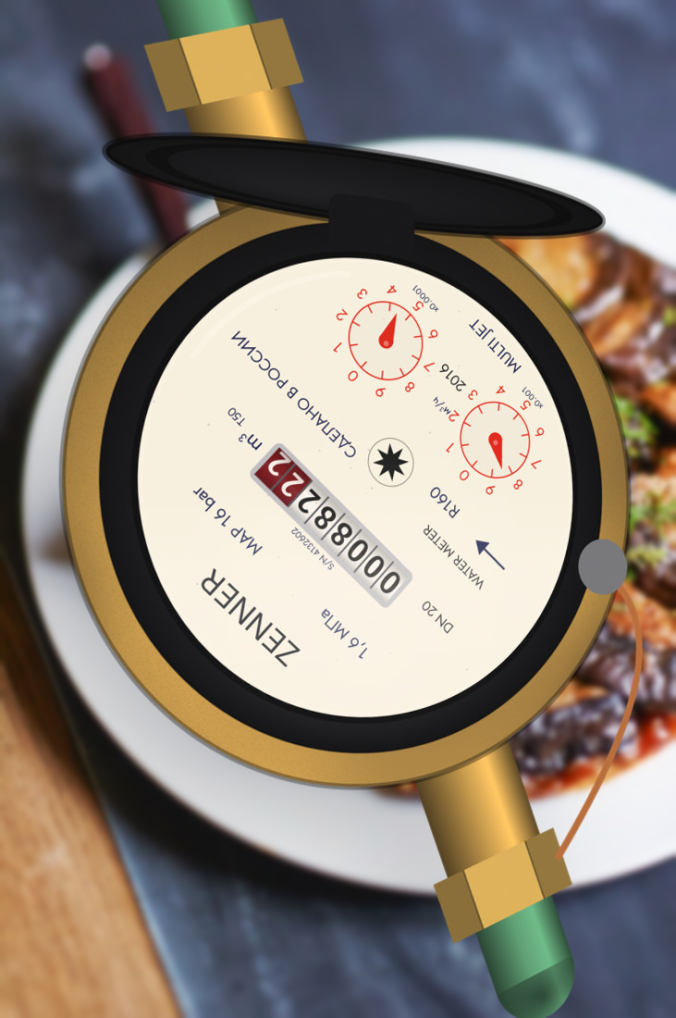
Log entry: 882.2184
